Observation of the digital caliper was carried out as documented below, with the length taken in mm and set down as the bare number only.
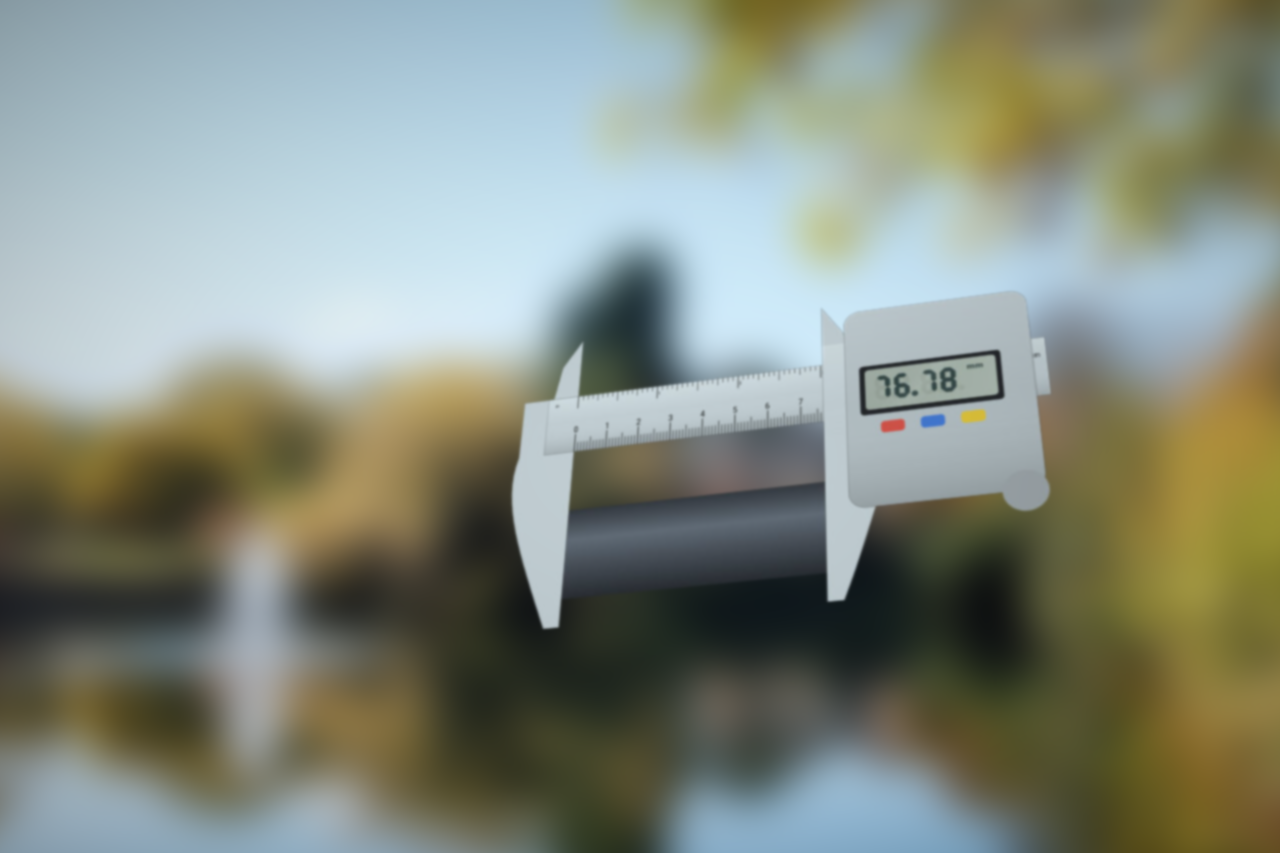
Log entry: 76.78
